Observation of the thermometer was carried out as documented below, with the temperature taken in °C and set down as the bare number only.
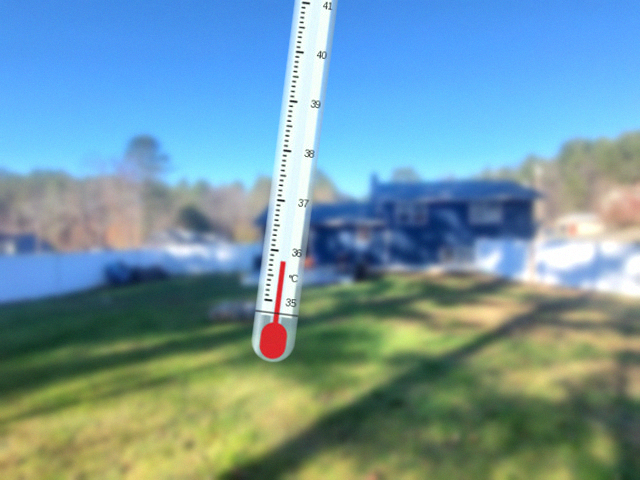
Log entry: 35.8
